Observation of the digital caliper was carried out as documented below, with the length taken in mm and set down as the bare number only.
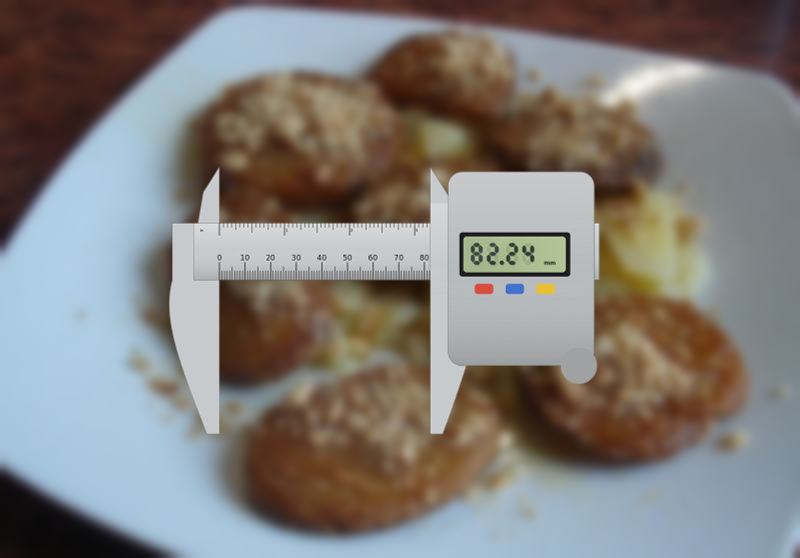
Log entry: 82.24
